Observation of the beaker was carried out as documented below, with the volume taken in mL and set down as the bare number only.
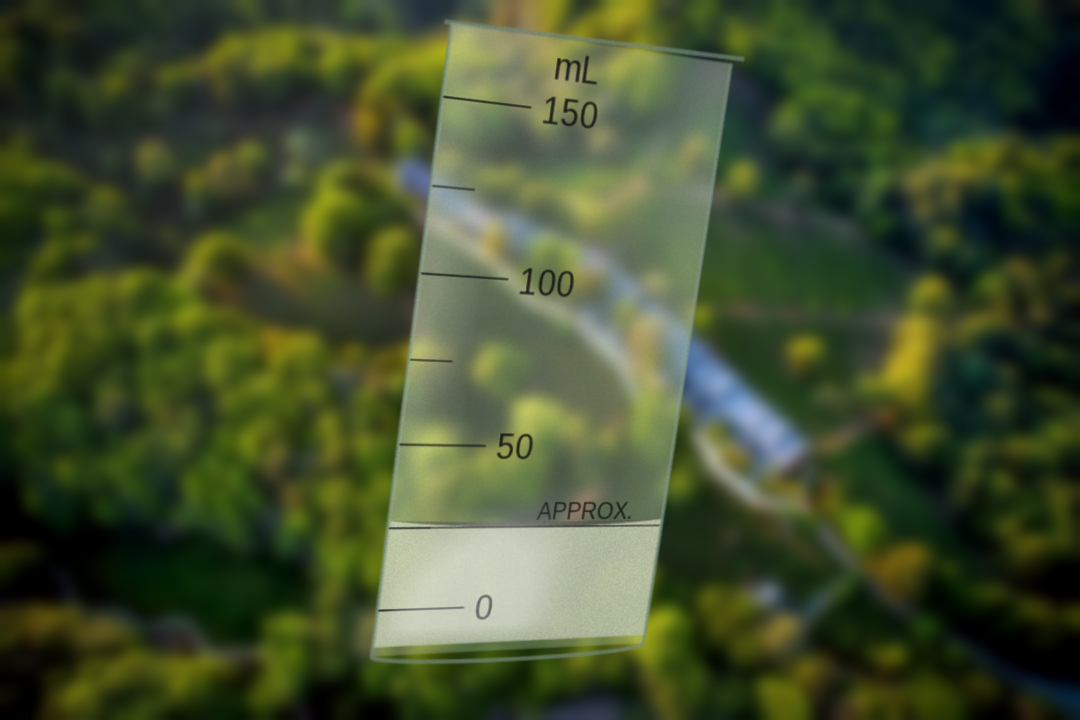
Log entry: 25
